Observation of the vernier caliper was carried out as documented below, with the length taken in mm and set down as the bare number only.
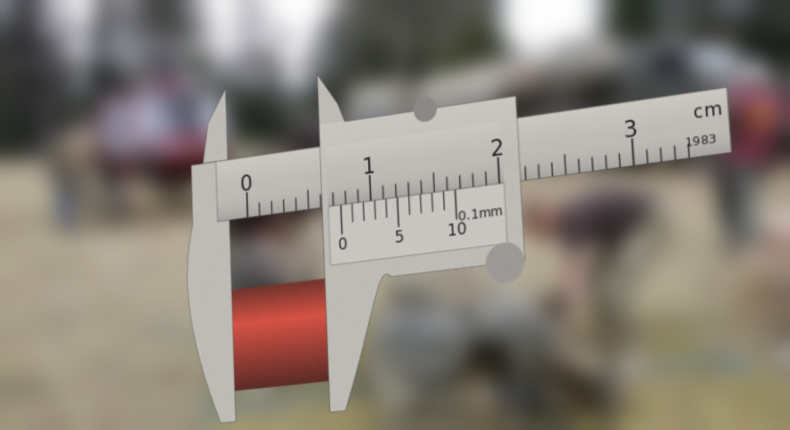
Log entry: 7.6
